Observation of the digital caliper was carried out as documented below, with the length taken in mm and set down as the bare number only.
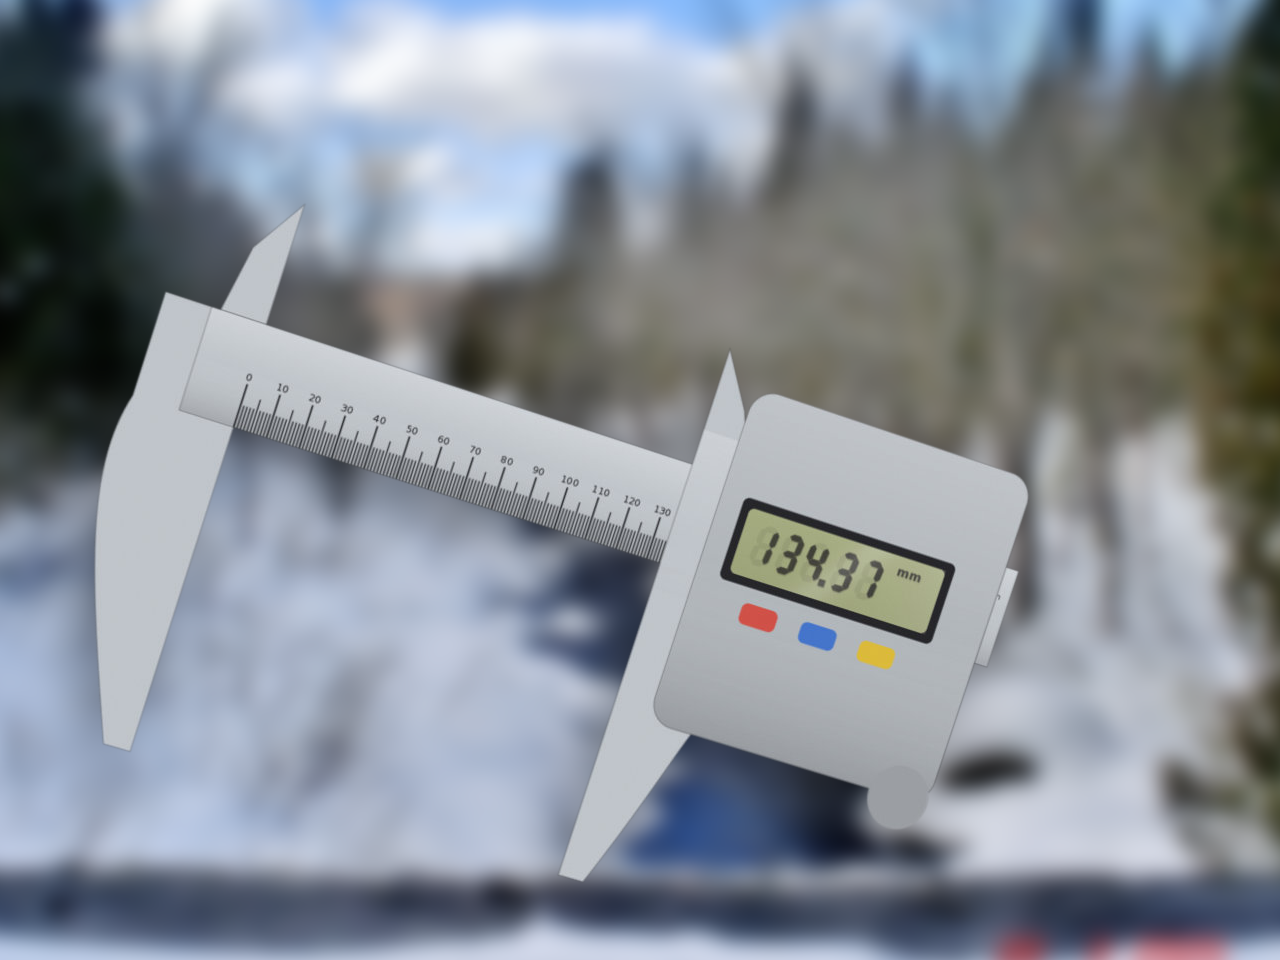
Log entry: 134.37
